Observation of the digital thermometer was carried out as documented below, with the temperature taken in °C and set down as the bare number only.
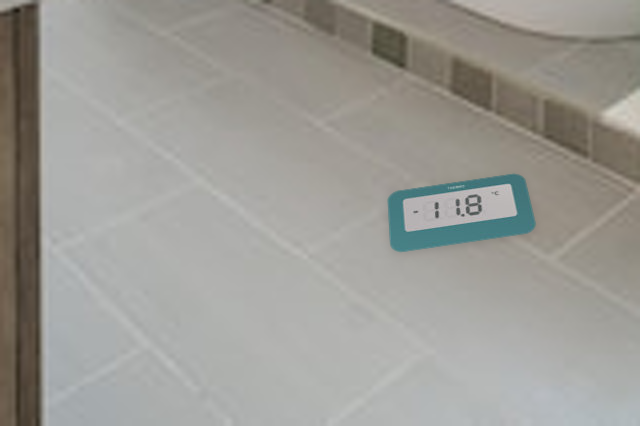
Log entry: -11.8
